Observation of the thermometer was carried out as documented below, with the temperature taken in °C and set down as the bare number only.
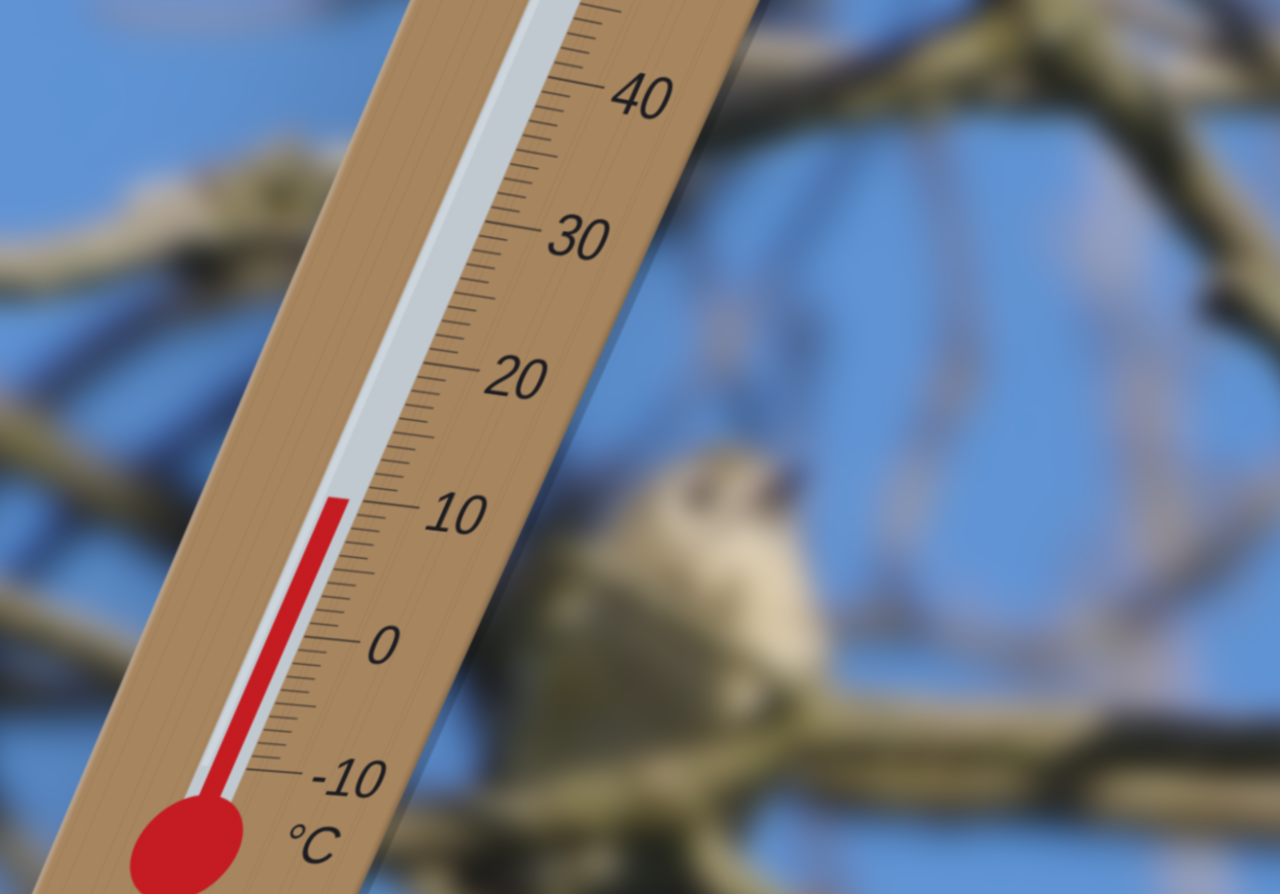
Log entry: 10
